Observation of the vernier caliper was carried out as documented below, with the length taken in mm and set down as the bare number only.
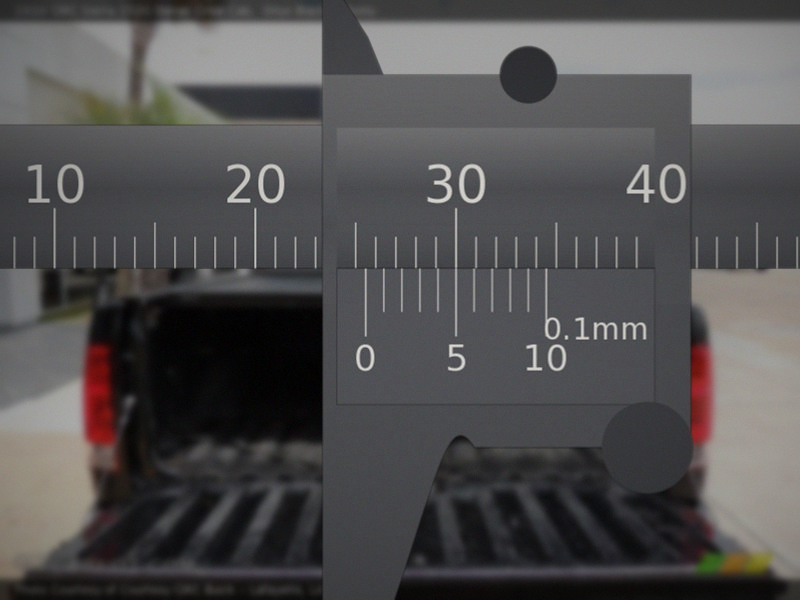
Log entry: 25.5
